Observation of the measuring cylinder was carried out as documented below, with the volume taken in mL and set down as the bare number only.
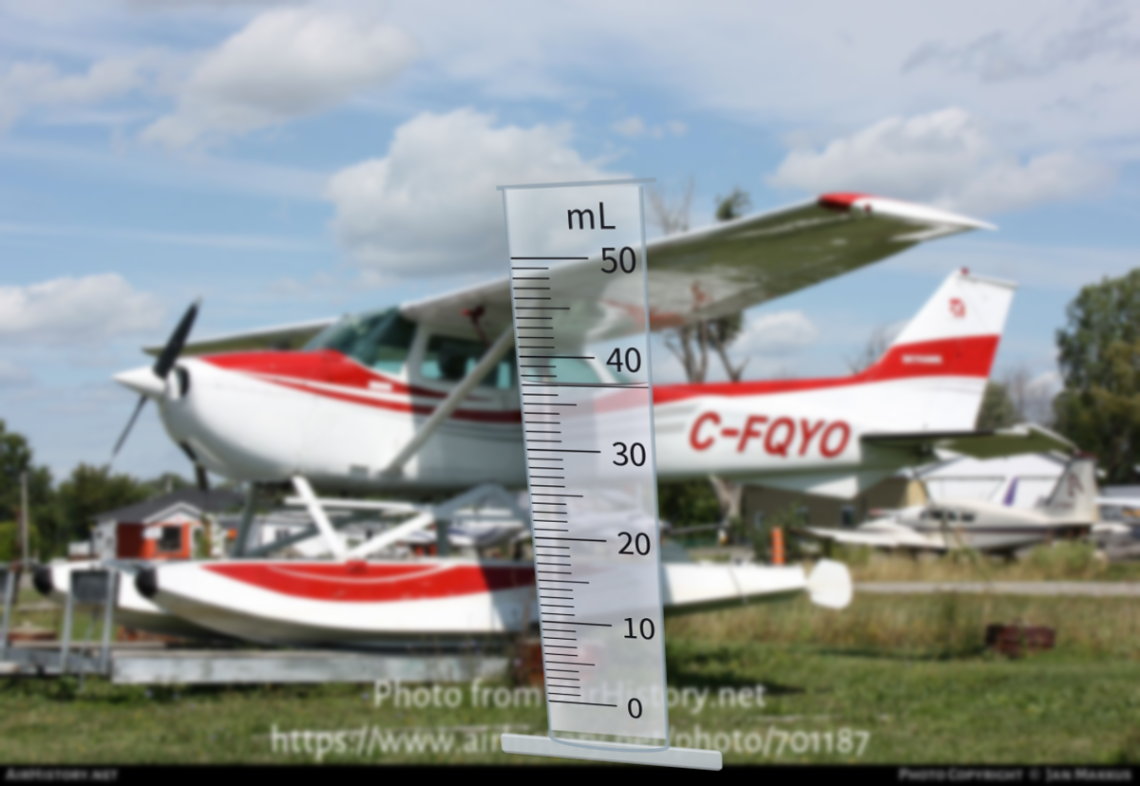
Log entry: 37
